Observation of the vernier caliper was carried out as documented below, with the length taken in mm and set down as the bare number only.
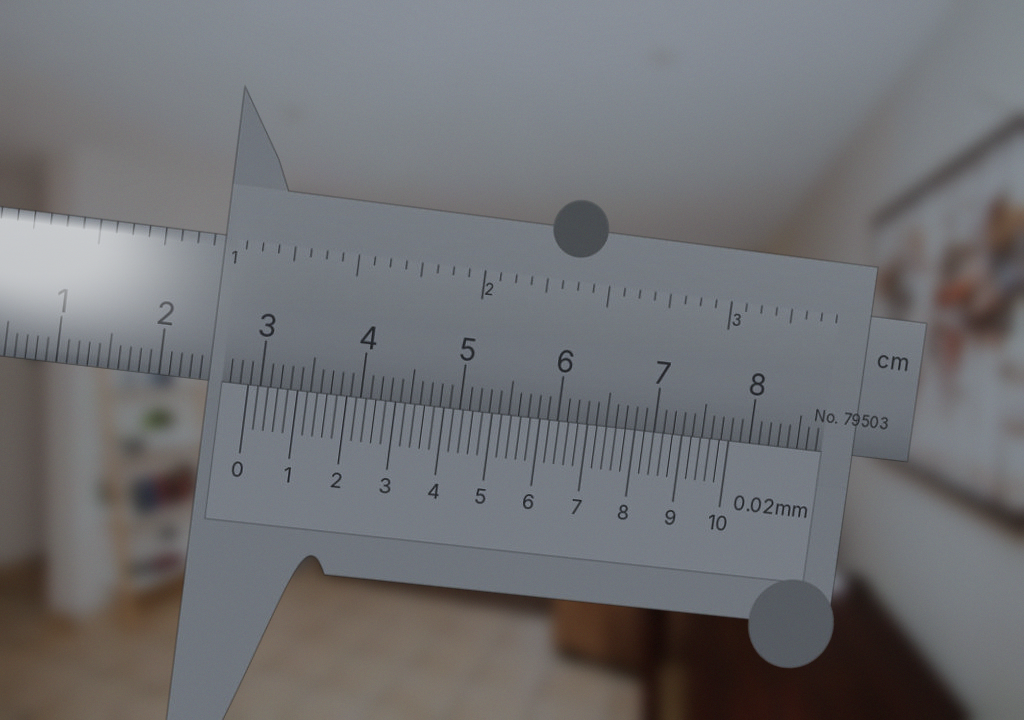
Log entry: 28.8
